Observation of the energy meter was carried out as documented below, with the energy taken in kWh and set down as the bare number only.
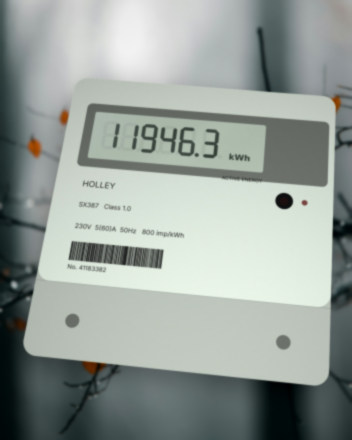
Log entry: 11946.3
